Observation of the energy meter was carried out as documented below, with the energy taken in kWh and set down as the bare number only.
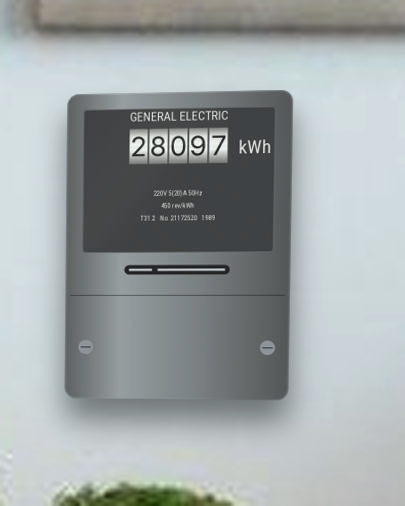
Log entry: 28097
